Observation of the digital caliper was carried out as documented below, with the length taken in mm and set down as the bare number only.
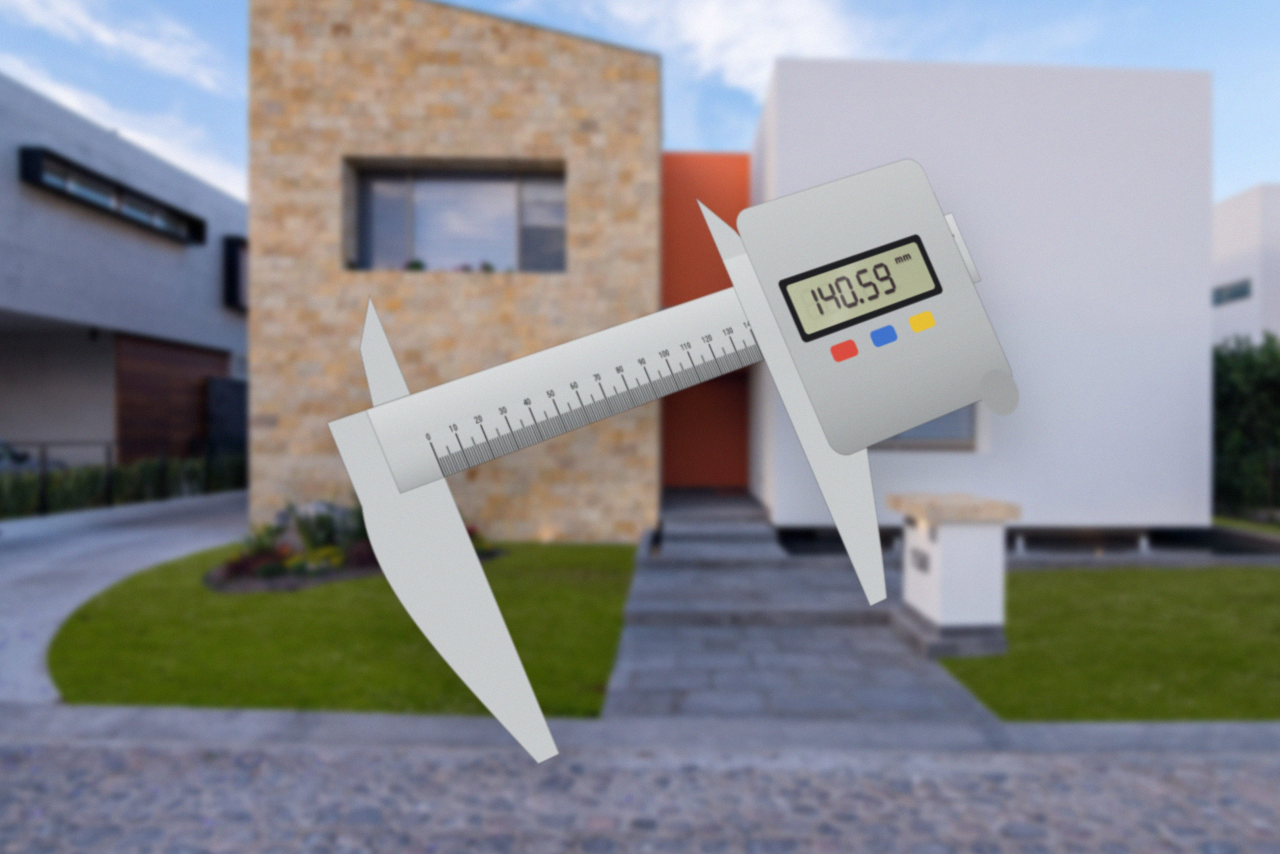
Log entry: 140.59
